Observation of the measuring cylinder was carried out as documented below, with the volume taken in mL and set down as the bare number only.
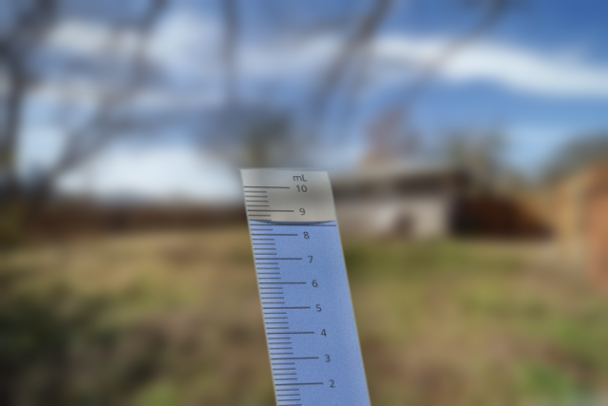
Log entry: 8.4
